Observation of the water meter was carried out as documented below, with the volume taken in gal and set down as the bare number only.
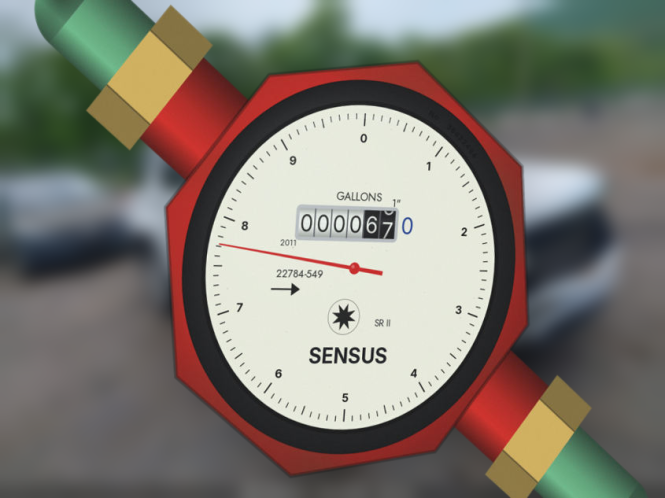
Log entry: 667.7
